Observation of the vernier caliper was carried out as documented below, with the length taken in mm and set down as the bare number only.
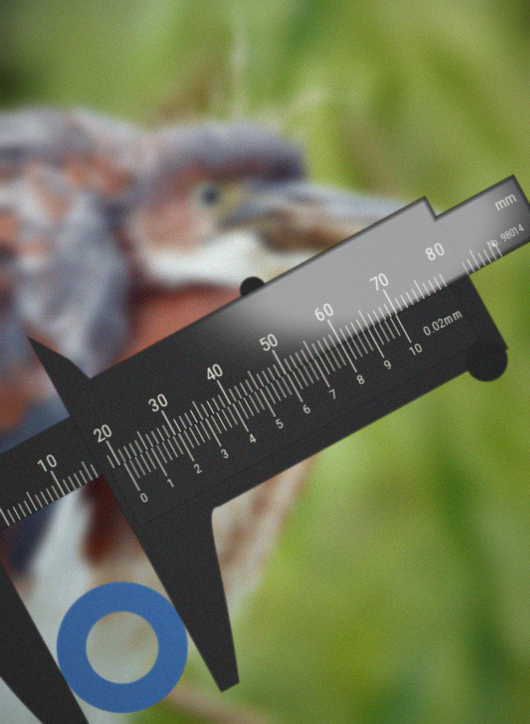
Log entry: 20.8
